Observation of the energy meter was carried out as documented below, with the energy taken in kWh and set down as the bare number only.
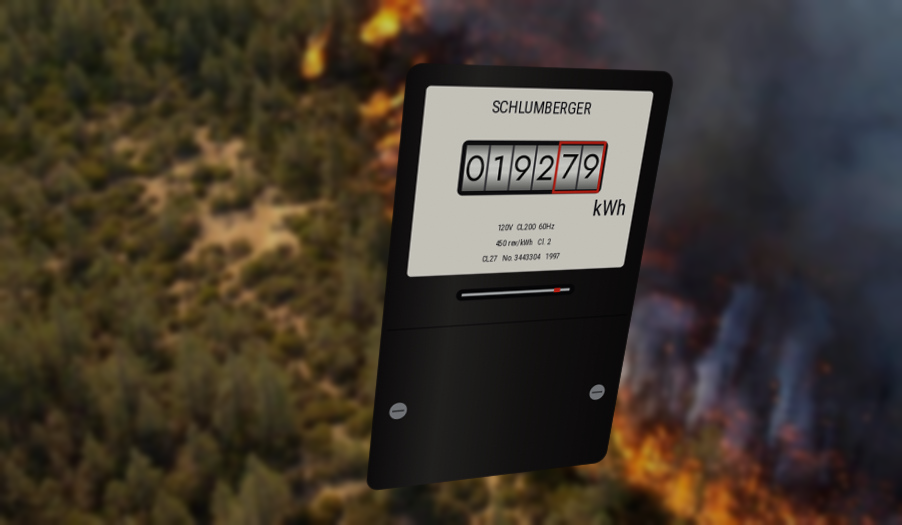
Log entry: 192.79
